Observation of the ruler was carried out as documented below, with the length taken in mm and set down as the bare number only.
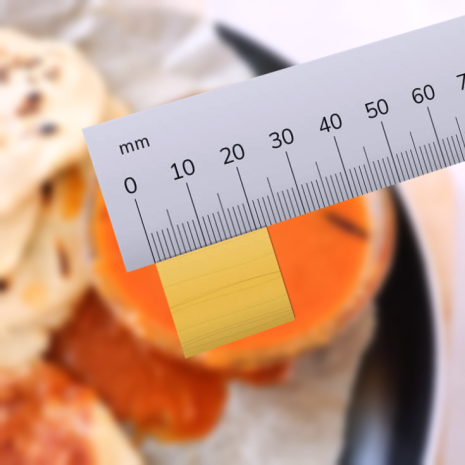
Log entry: 22
